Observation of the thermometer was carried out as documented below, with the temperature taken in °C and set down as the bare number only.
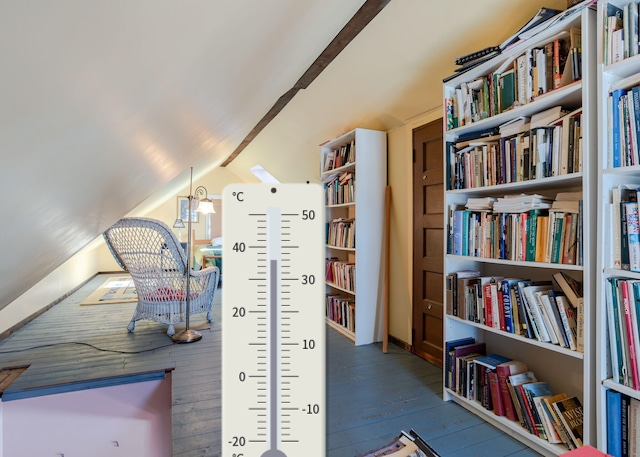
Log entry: 36
